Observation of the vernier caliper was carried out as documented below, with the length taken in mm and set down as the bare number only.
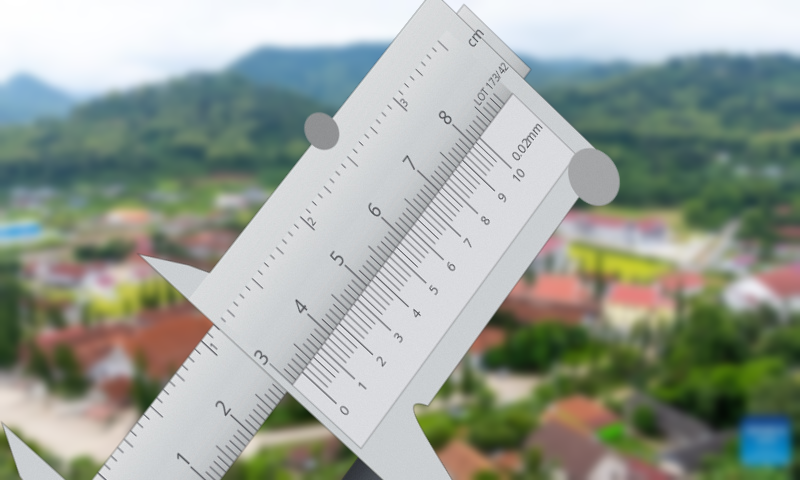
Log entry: 32.6
